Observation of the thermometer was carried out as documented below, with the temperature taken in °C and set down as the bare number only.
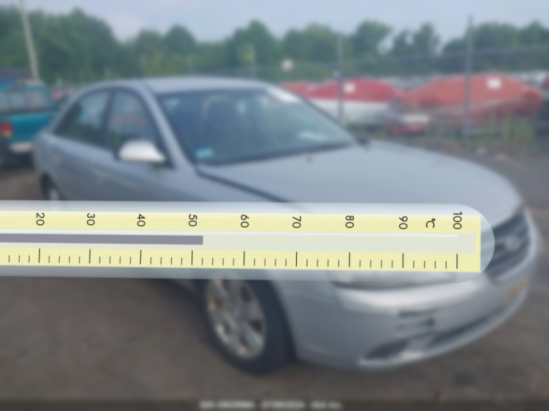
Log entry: 52
